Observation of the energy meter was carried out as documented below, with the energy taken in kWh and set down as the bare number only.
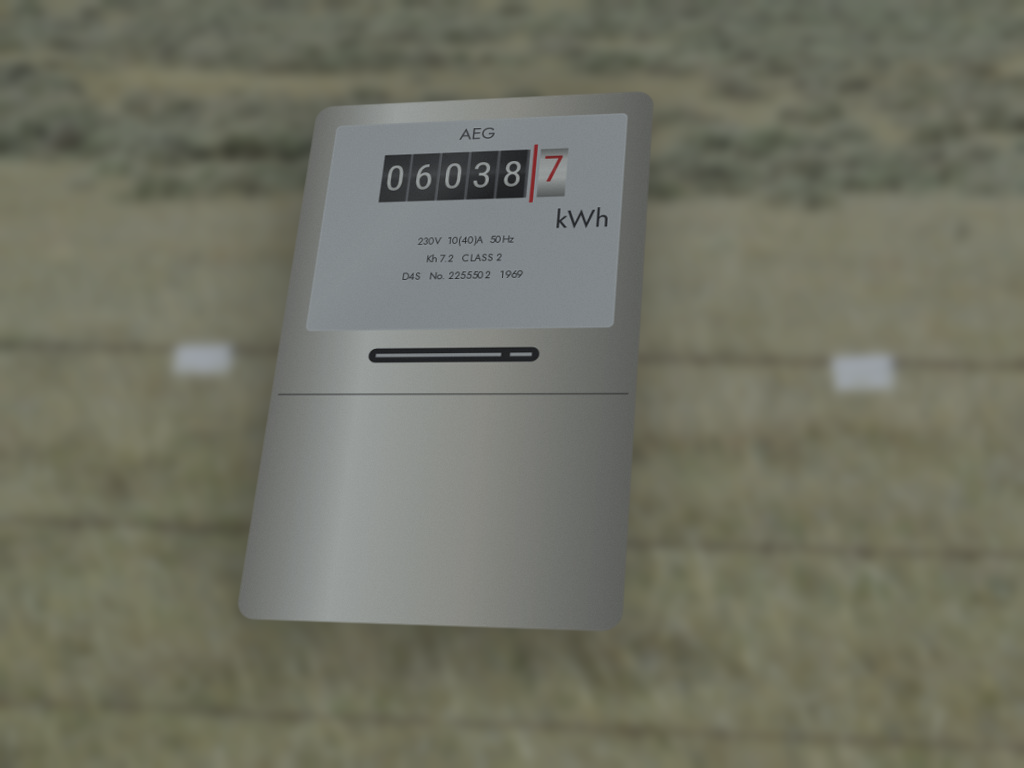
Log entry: 6038.7
